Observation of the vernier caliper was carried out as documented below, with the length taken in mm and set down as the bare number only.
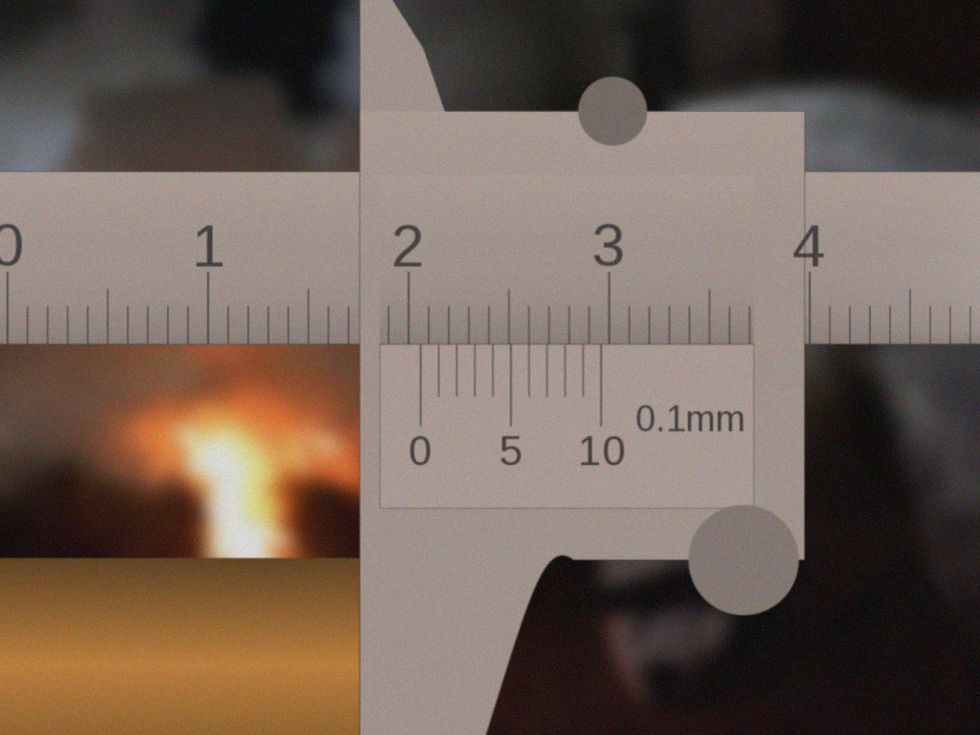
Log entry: 20.6
